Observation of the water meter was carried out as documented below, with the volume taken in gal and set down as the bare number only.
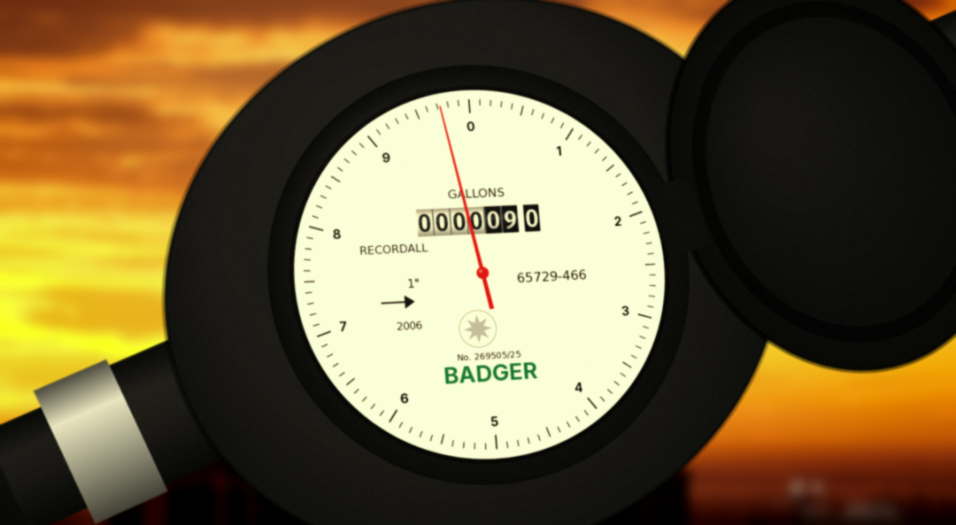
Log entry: 89.7
